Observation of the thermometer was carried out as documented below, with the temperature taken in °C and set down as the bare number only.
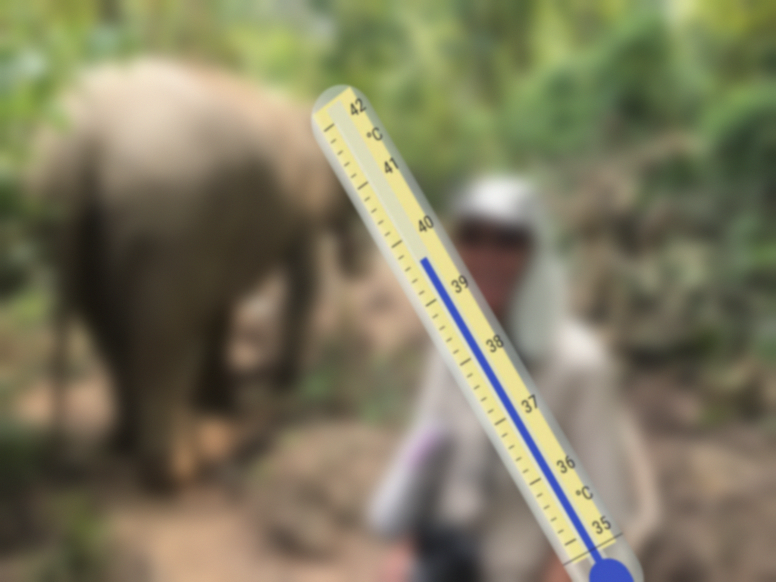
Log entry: 39.6
